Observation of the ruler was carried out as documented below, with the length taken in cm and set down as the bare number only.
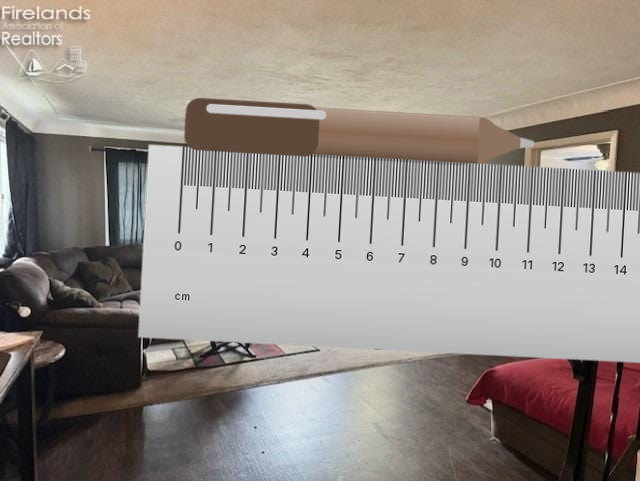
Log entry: 11
